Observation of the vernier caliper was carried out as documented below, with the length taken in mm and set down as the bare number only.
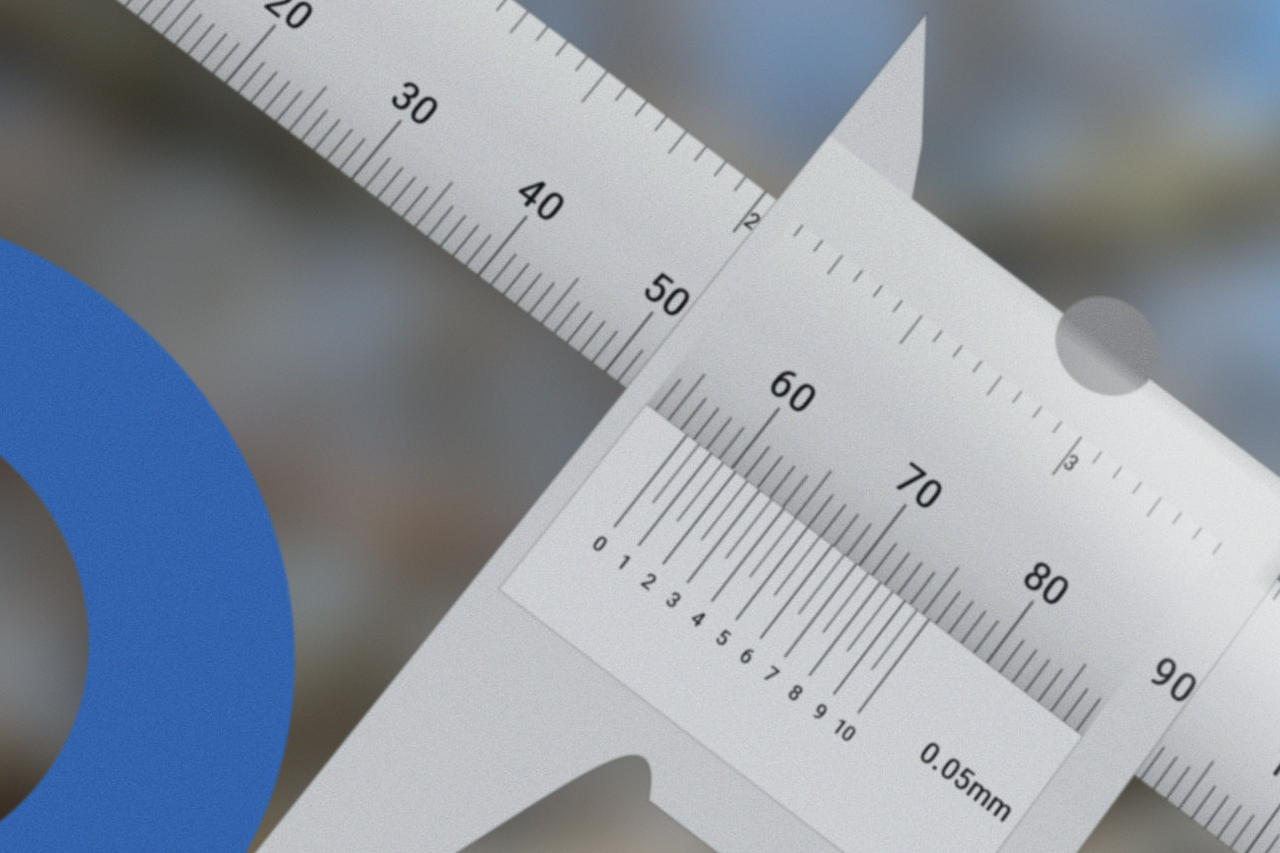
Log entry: 56.5
